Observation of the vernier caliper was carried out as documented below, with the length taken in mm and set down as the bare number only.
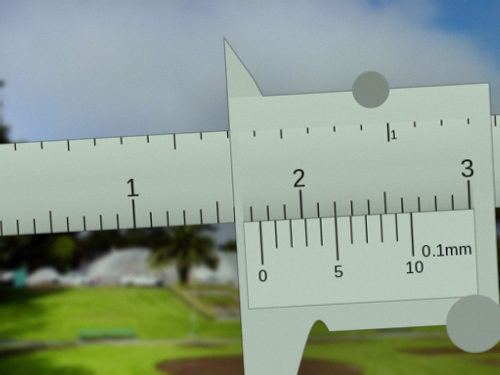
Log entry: 17.5
